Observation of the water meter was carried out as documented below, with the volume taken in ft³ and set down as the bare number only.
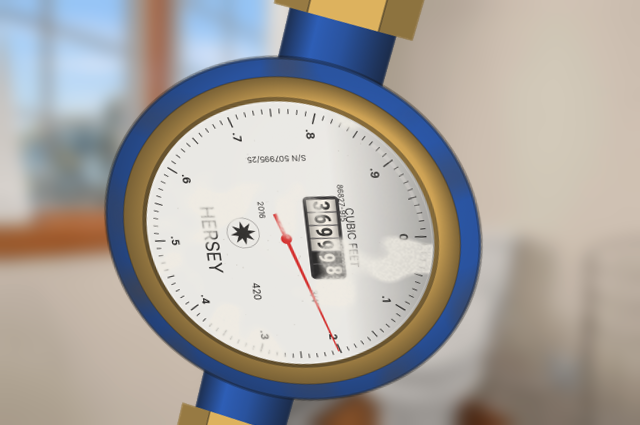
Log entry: 369998.20
